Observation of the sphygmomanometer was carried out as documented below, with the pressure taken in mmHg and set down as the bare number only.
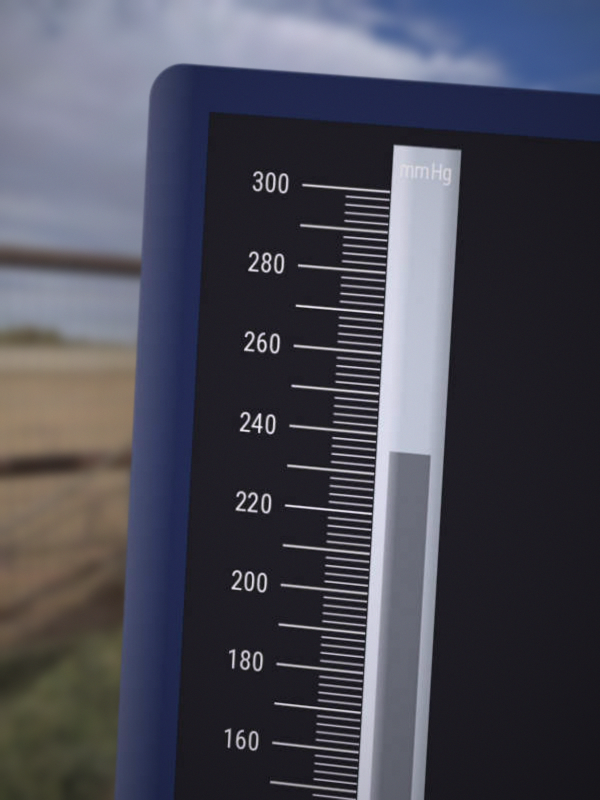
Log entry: 236
